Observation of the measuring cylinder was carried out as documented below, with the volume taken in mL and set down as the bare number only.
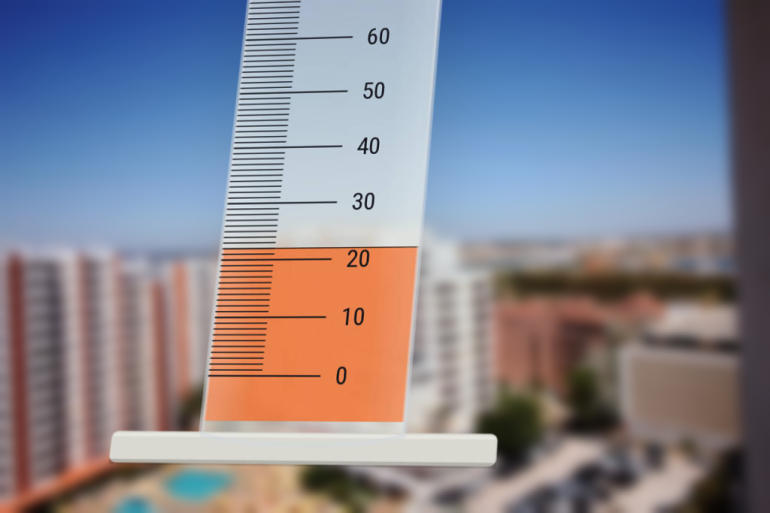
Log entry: 22
